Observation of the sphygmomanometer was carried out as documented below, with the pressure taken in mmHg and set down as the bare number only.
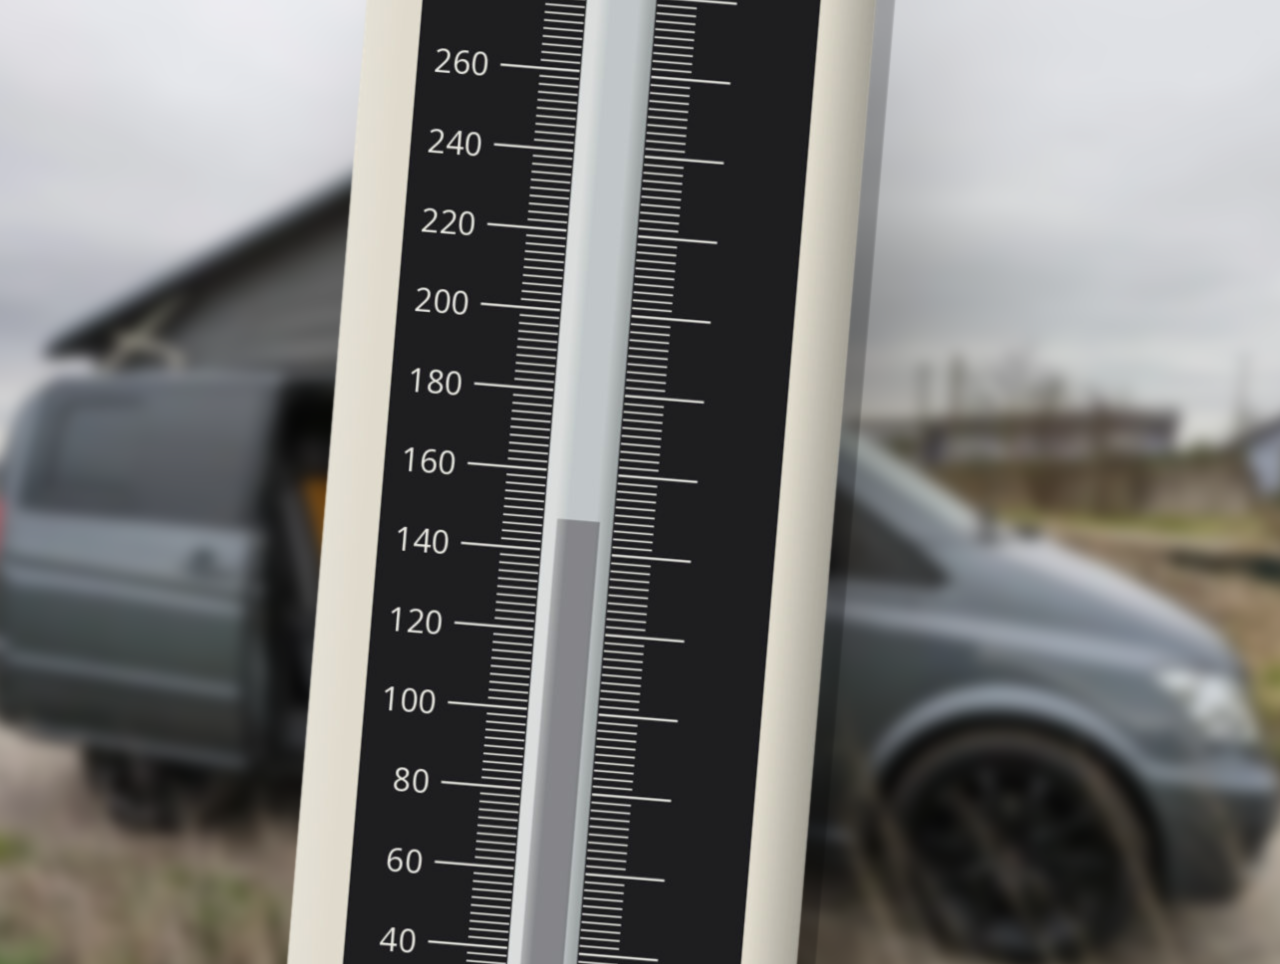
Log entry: 148
